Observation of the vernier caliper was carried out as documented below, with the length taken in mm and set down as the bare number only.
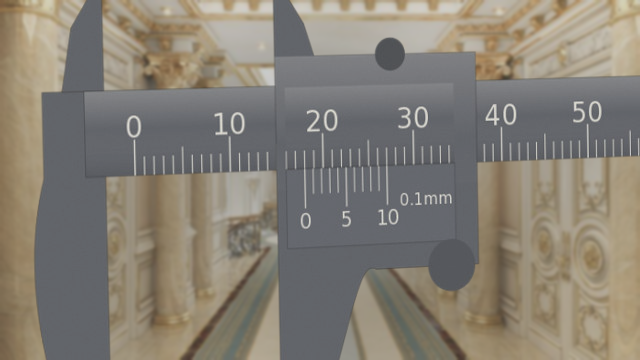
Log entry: 18.0
